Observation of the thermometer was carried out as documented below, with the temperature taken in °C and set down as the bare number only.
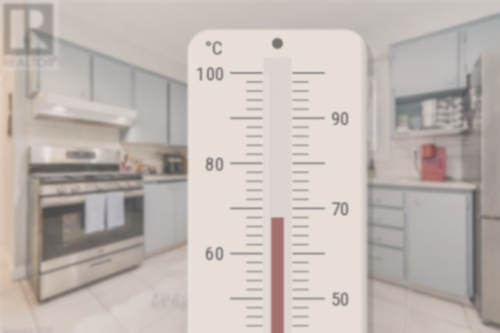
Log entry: 68
